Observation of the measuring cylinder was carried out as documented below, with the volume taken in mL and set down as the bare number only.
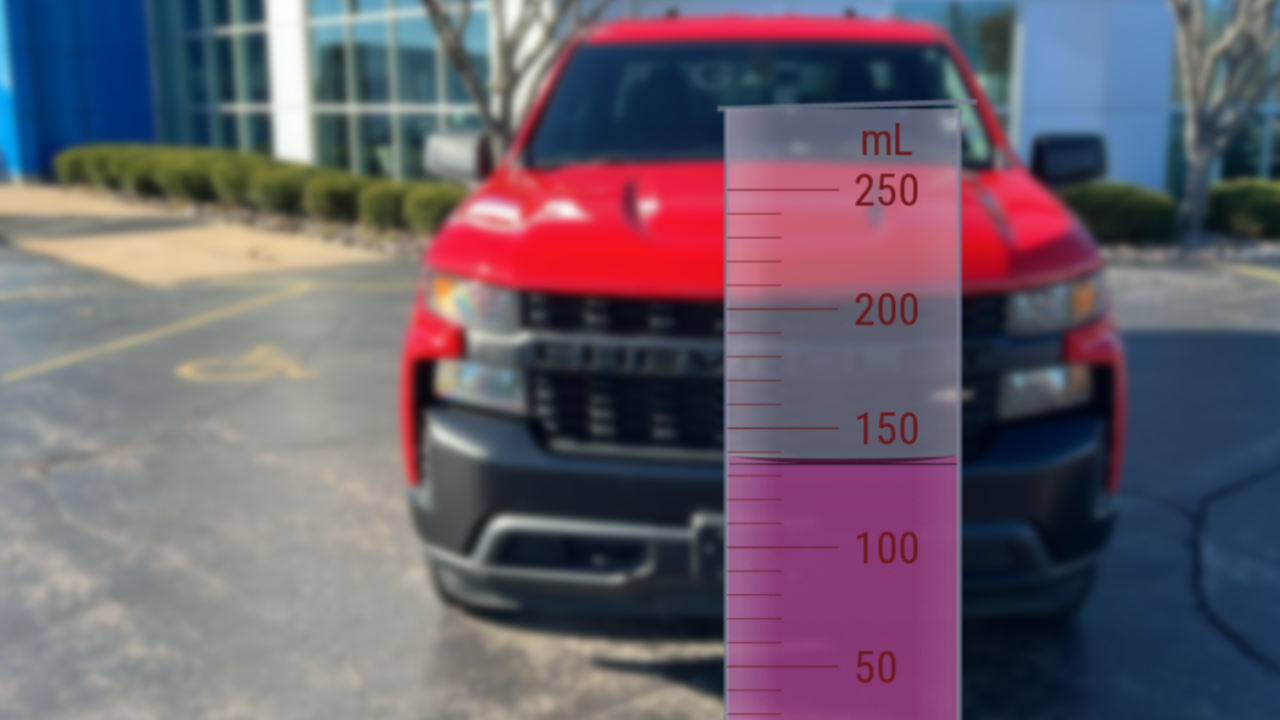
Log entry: 135
